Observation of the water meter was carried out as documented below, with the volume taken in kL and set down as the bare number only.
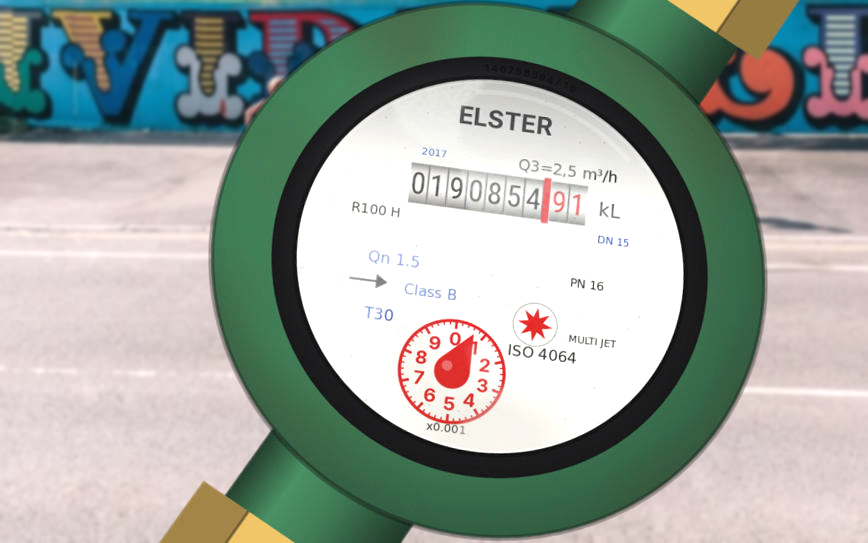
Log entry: 190854.910
